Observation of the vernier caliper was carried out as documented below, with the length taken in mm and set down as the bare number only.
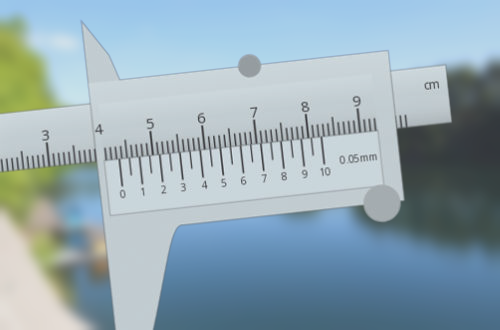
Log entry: 43.5
